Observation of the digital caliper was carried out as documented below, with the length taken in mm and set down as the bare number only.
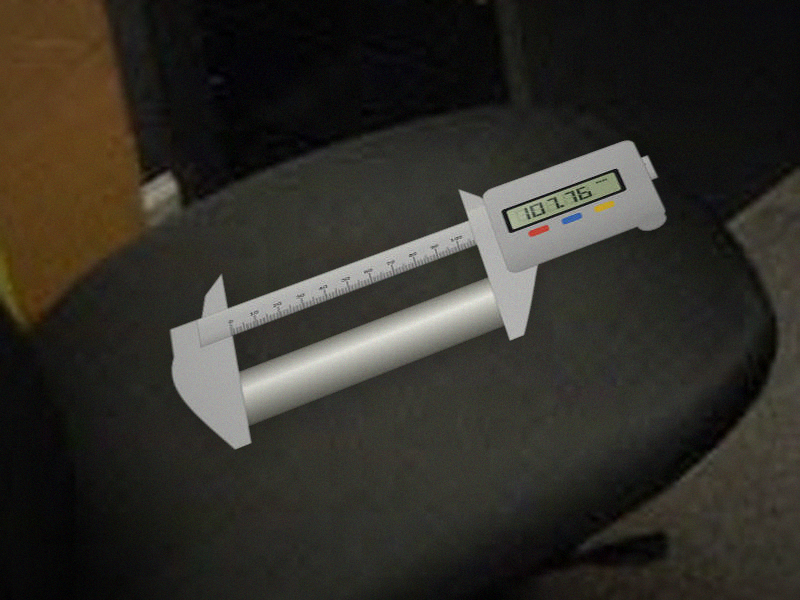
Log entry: 107.76
